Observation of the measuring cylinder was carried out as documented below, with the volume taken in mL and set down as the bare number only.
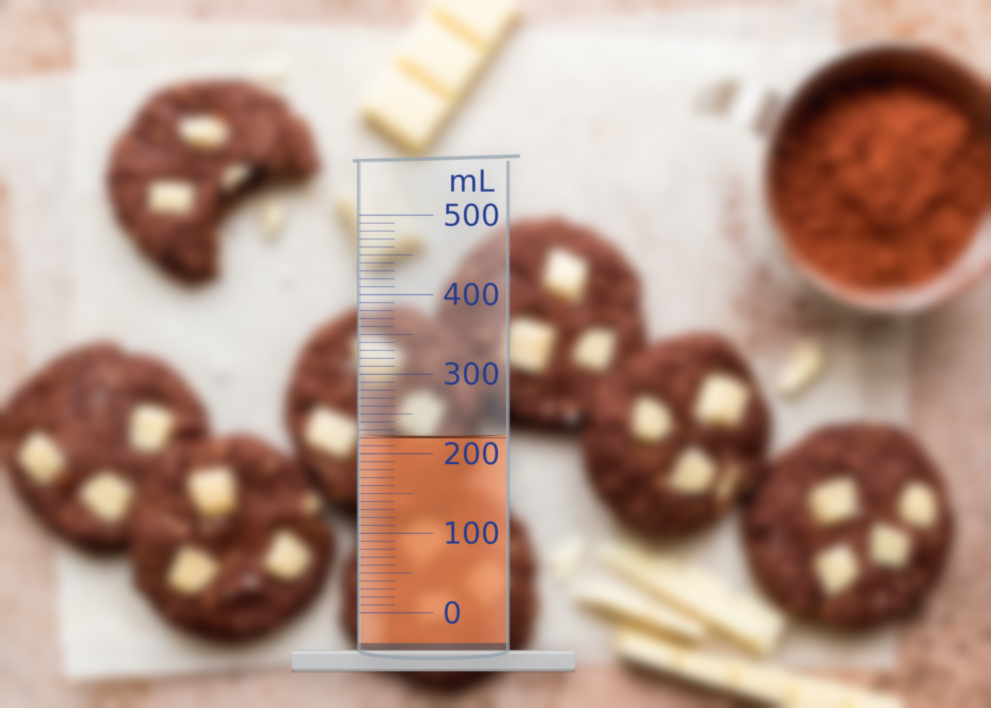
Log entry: 220
